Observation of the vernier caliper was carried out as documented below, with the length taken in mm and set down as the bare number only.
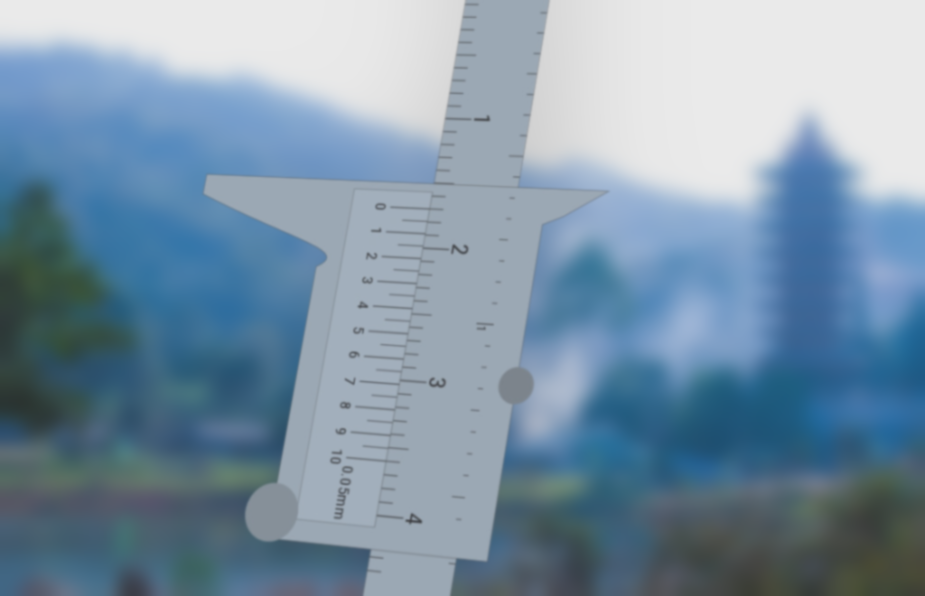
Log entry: 17.0
